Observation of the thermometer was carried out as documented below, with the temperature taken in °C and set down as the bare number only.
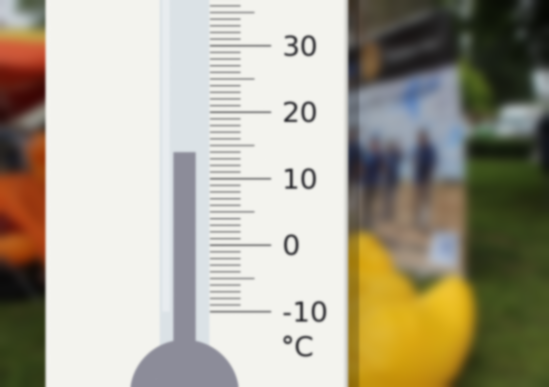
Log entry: 14
